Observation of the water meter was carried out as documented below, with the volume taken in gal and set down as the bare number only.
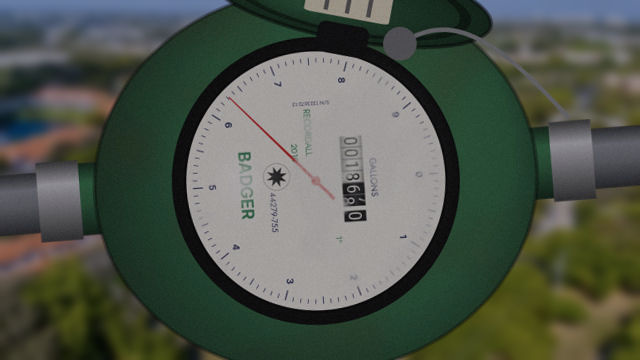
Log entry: 18676.3
